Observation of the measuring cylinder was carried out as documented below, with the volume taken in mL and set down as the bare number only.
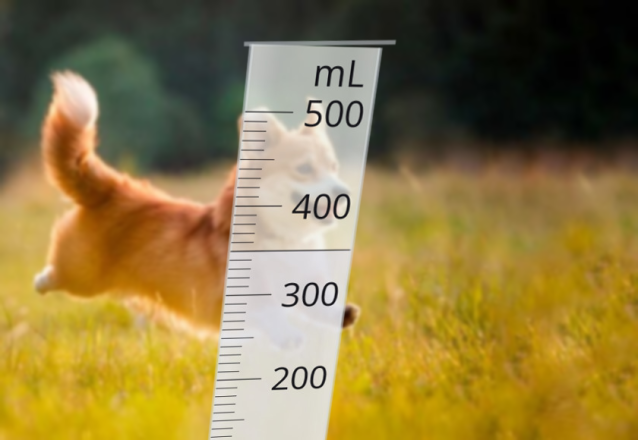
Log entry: 350
